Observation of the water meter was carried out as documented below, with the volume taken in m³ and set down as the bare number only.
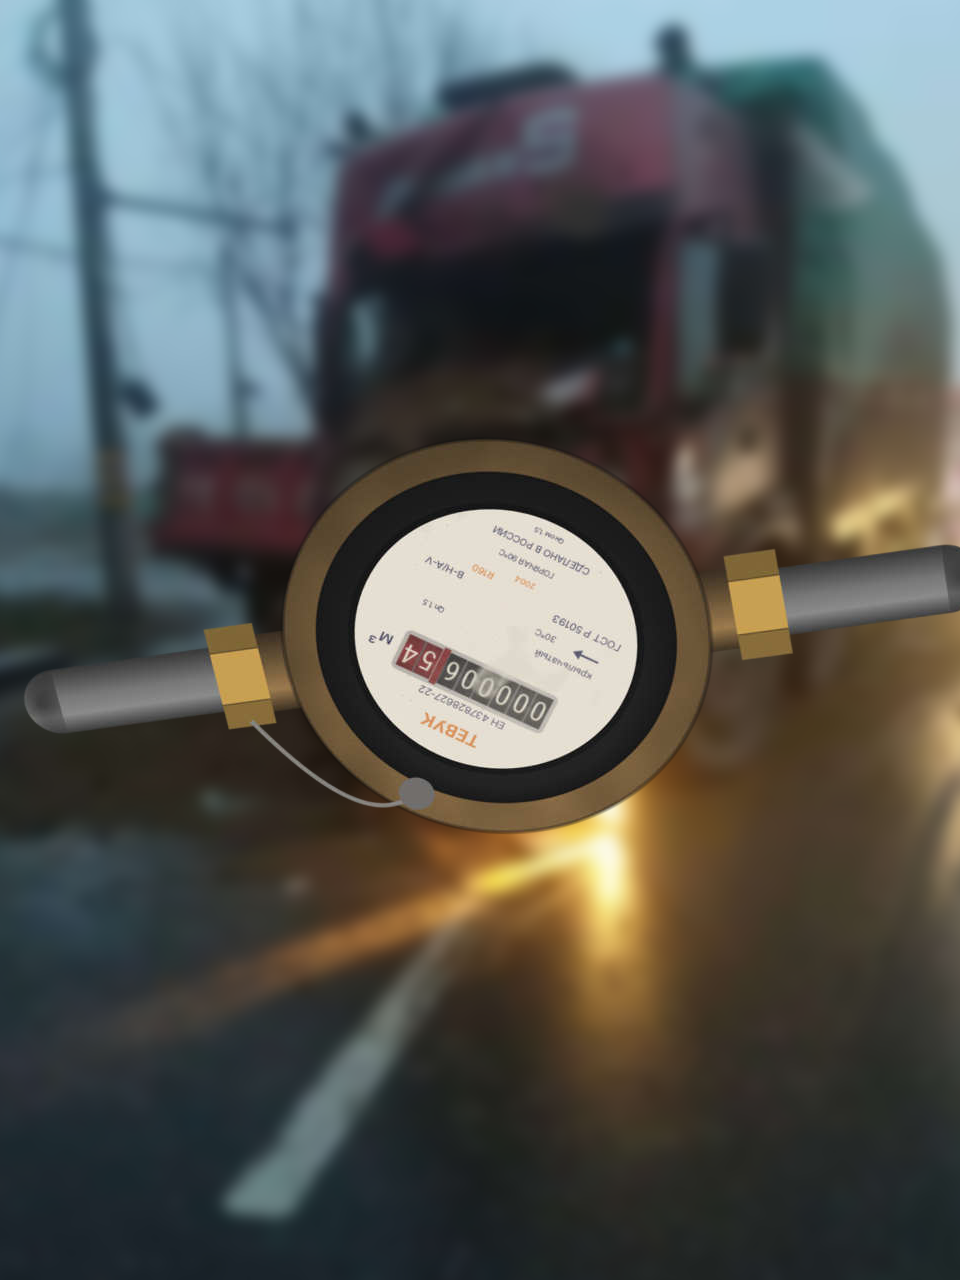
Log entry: 6.54
